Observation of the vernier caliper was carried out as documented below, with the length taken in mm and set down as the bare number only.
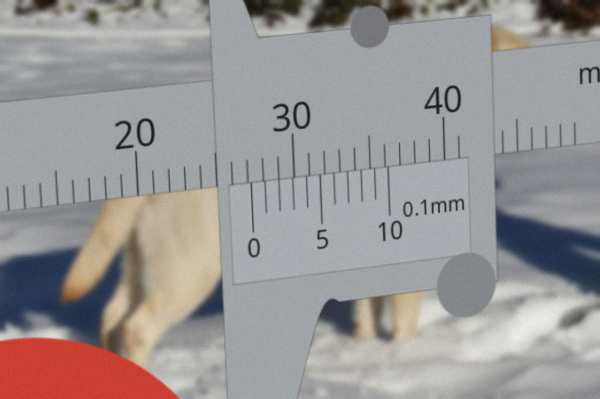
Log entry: 27.2
